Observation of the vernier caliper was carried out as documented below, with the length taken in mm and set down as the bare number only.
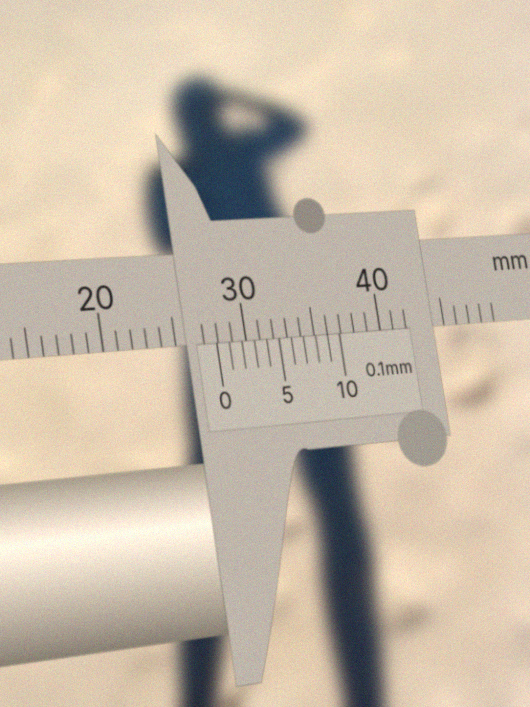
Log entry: 27.9
